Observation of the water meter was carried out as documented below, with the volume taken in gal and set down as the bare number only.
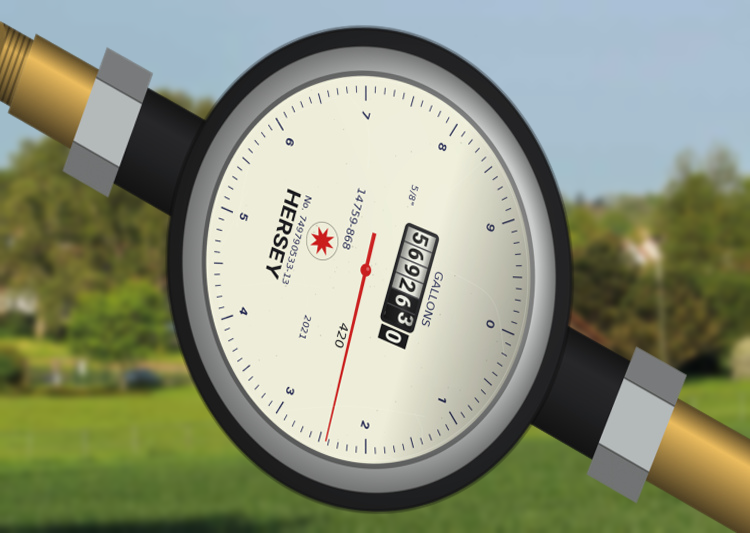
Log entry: 5692632.4
